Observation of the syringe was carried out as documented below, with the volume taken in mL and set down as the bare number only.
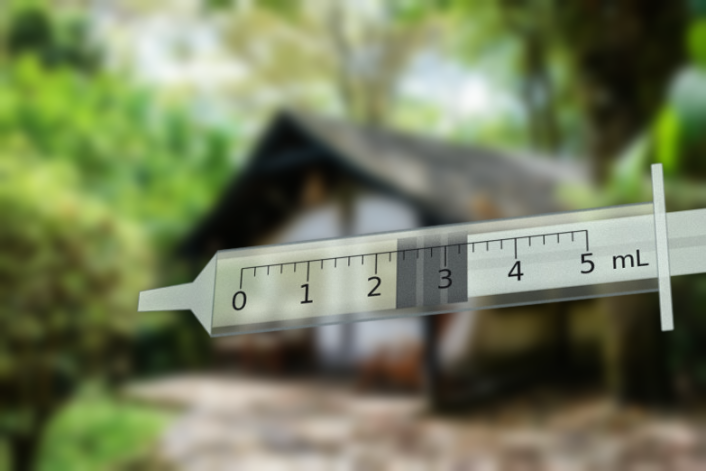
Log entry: 2.3
